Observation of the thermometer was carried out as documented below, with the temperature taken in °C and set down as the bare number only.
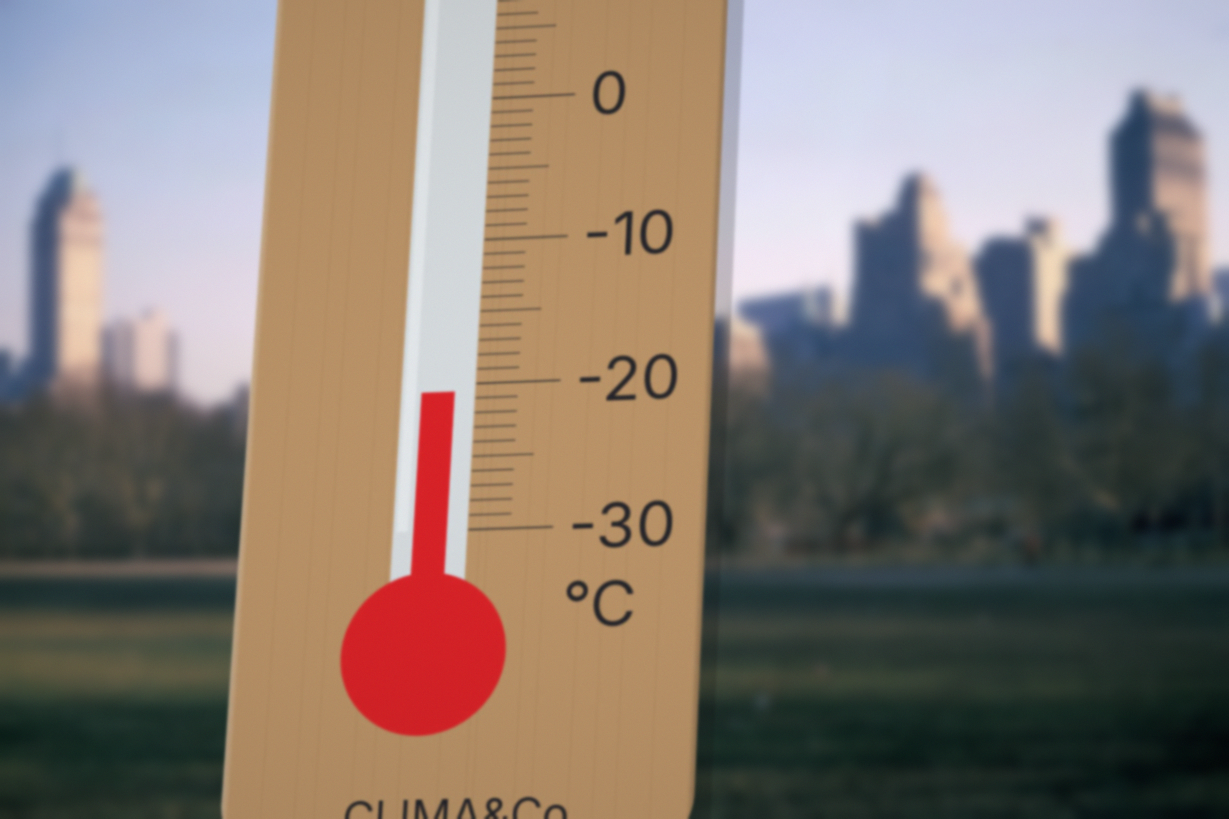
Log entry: -20.5
